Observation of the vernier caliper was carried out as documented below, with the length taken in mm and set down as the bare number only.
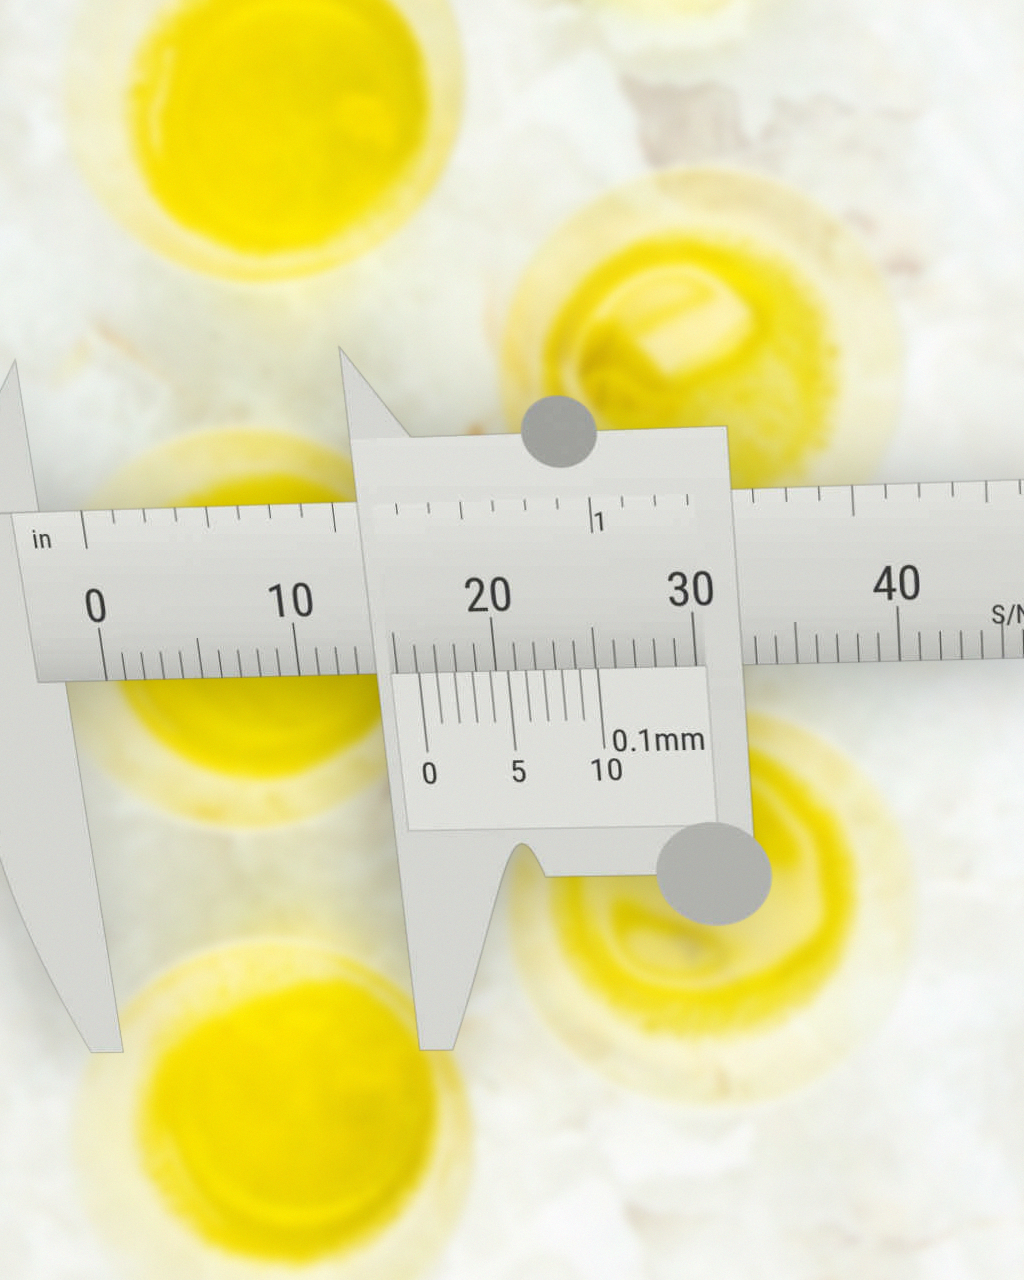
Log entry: 16.1
